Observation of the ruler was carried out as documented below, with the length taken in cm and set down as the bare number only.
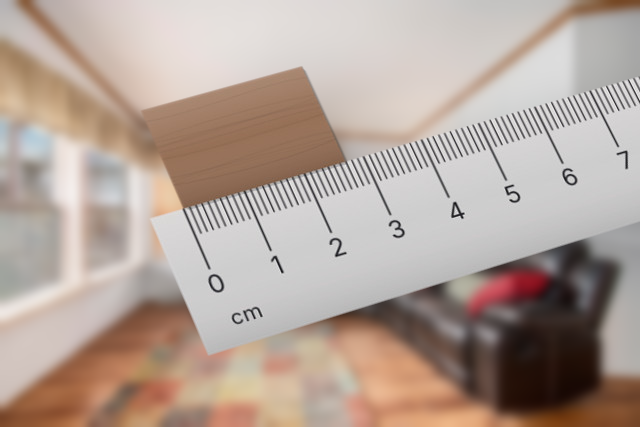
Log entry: 2.7
